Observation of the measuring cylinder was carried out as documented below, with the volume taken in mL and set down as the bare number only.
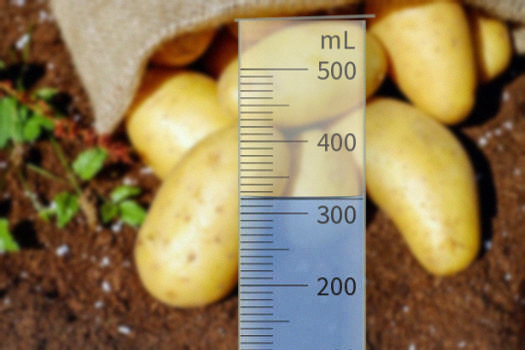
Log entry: 320
